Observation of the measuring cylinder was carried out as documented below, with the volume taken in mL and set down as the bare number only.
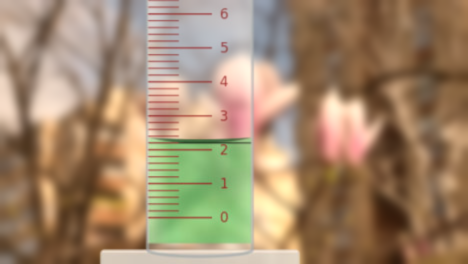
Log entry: 2.2
